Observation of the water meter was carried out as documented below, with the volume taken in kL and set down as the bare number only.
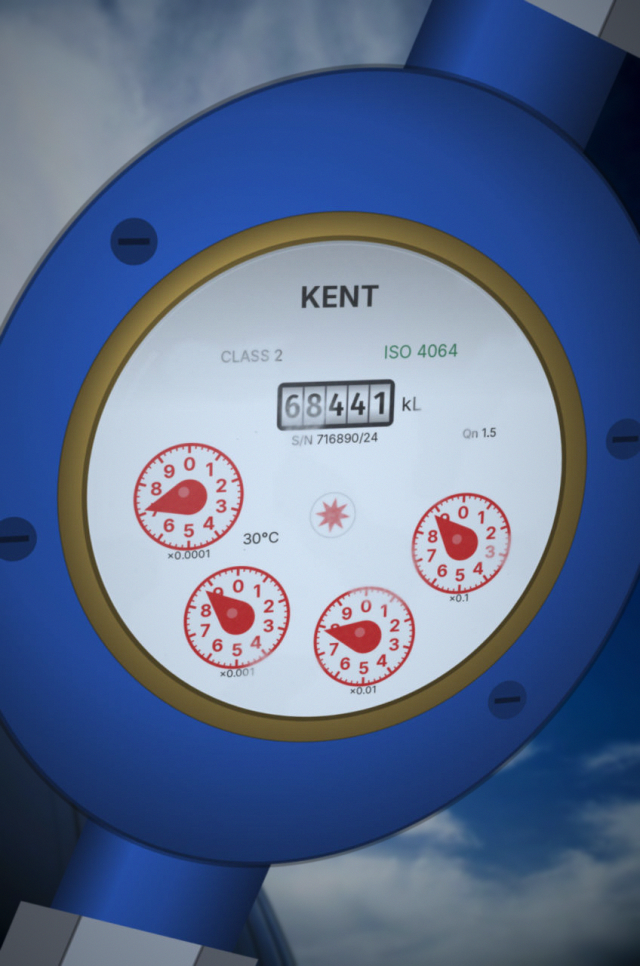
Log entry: 68441.8787
